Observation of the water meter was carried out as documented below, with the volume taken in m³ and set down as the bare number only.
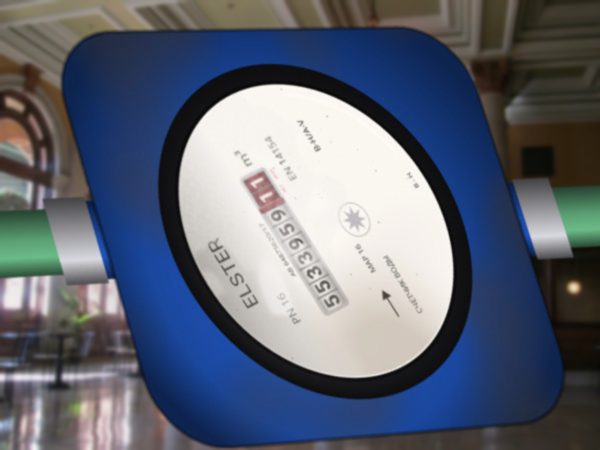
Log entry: 5533959.11
